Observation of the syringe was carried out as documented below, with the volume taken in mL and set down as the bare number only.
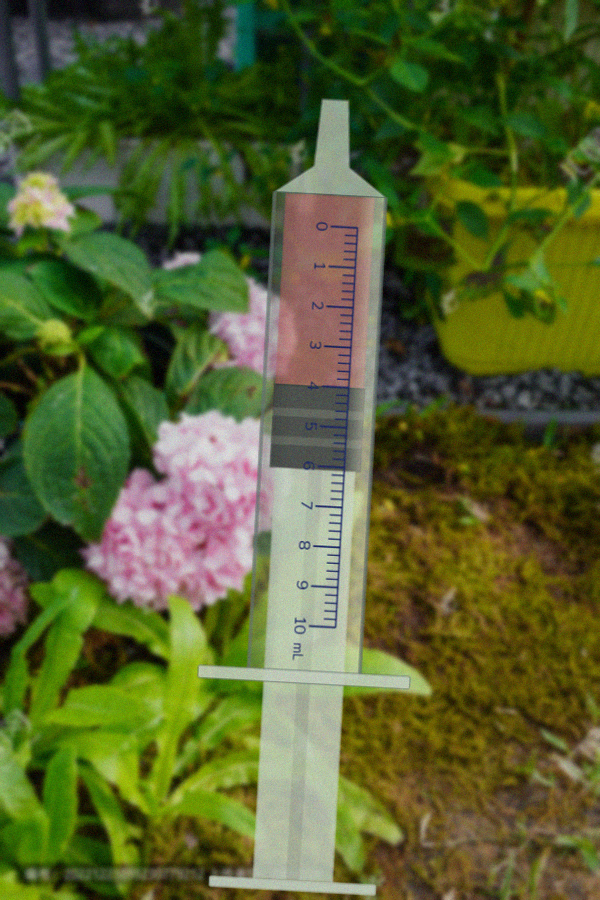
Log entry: 4
